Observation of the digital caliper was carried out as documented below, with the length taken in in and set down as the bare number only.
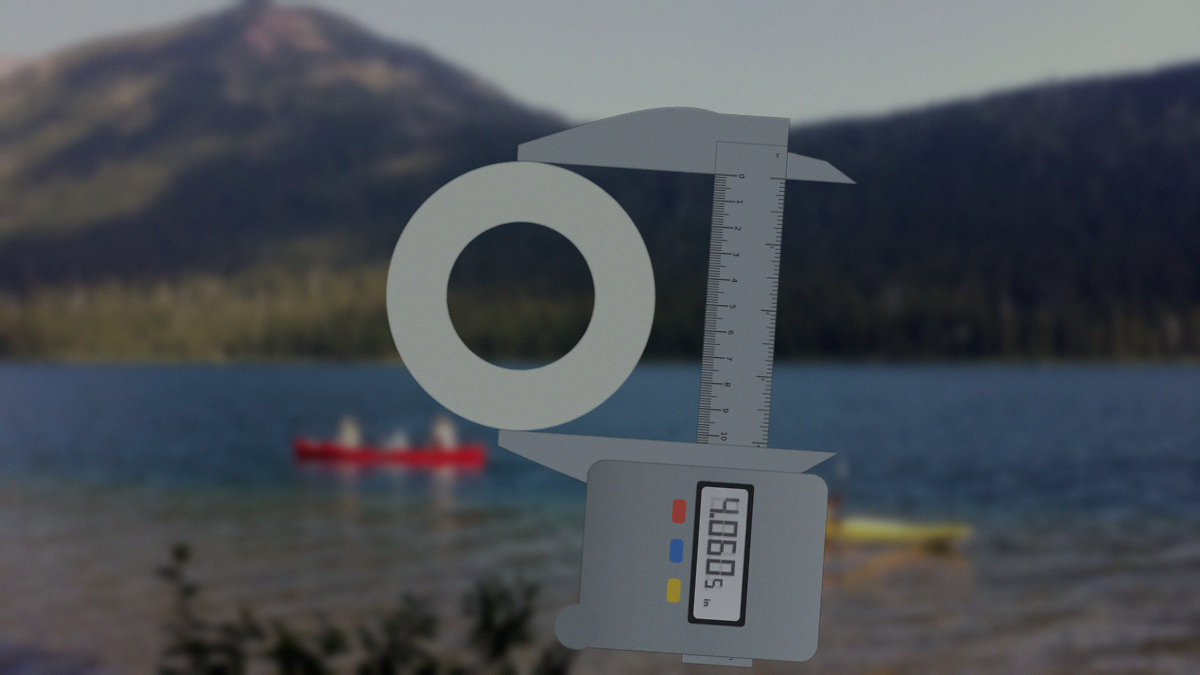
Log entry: 4.0605
